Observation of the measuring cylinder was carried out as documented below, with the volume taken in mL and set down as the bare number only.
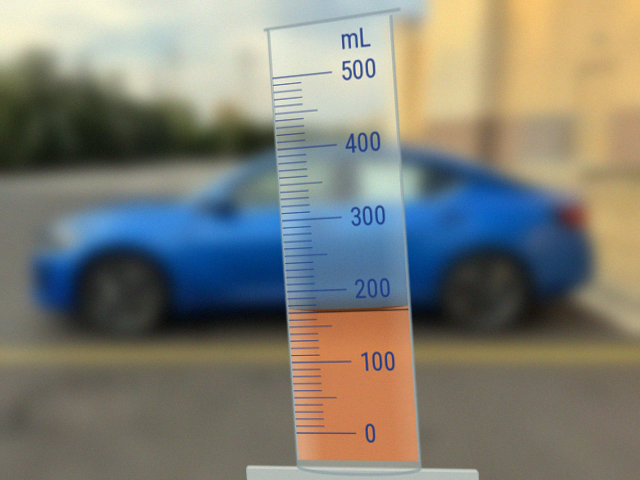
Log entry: 170
